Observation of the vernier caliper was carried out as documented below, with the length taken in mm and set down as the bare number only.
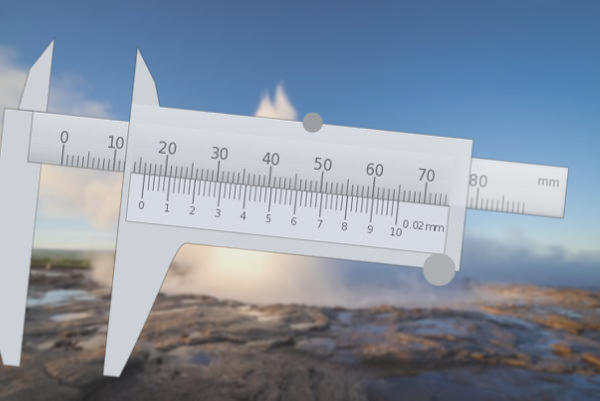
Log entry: 16.0
